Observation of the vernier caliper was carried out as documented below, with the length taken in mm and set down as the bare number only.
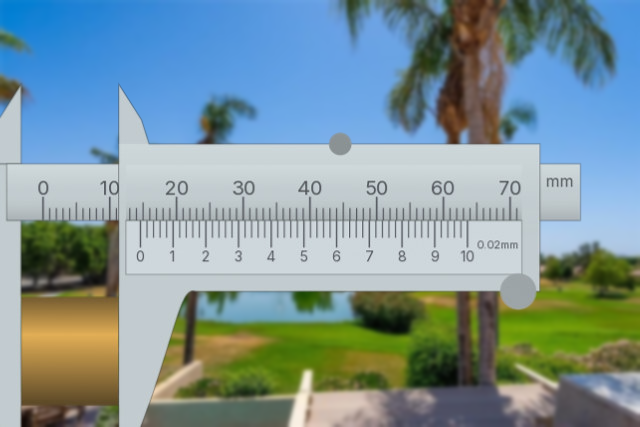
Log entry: 14.6
